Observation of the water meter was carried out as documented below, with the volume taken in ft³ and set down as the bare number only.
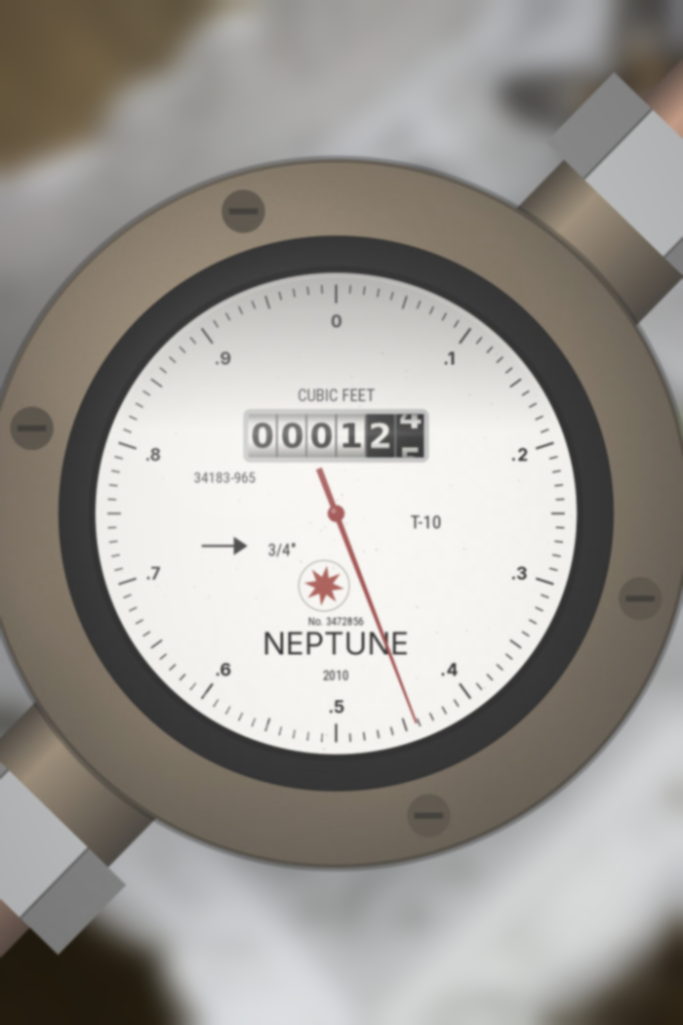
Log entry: 124.44
